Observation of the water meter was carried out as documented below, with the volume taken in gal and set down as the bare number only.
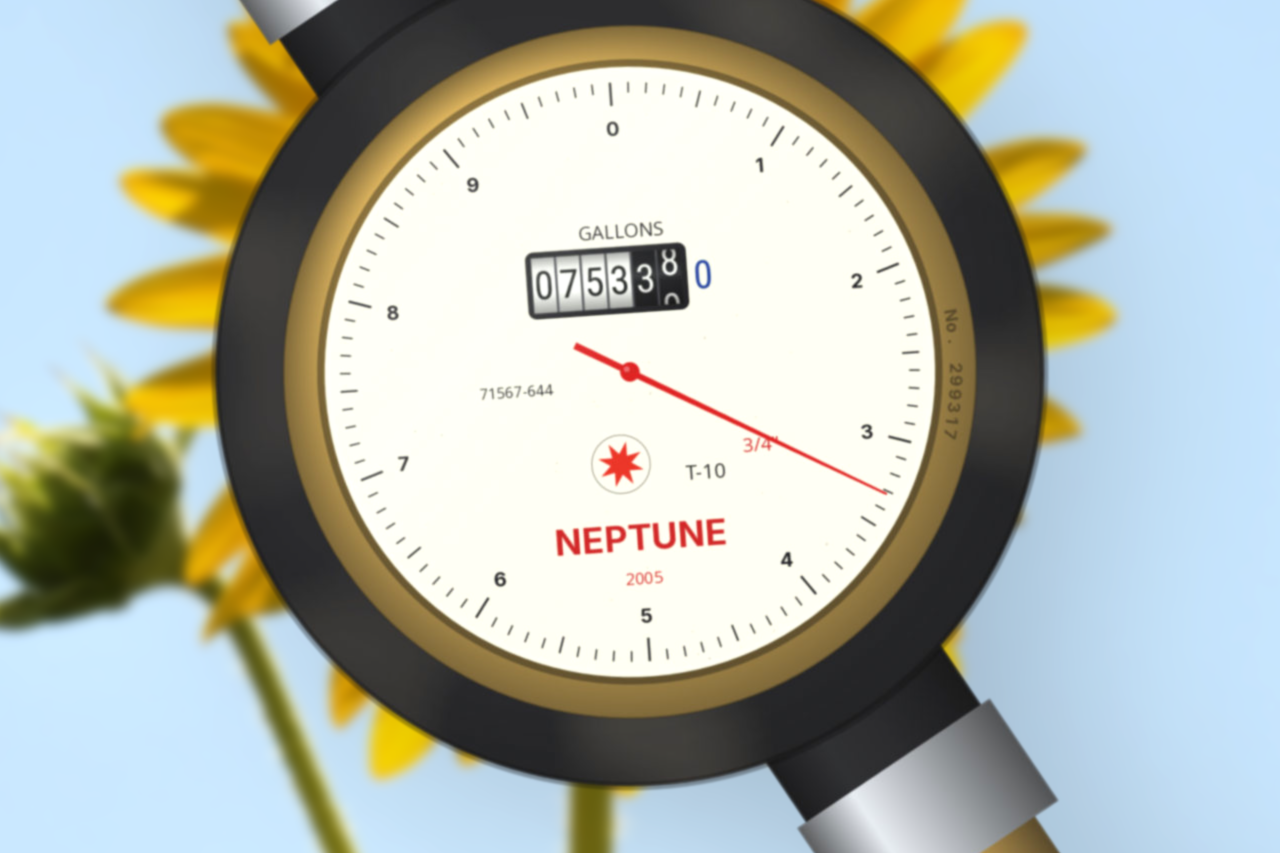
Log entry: 753383.3
